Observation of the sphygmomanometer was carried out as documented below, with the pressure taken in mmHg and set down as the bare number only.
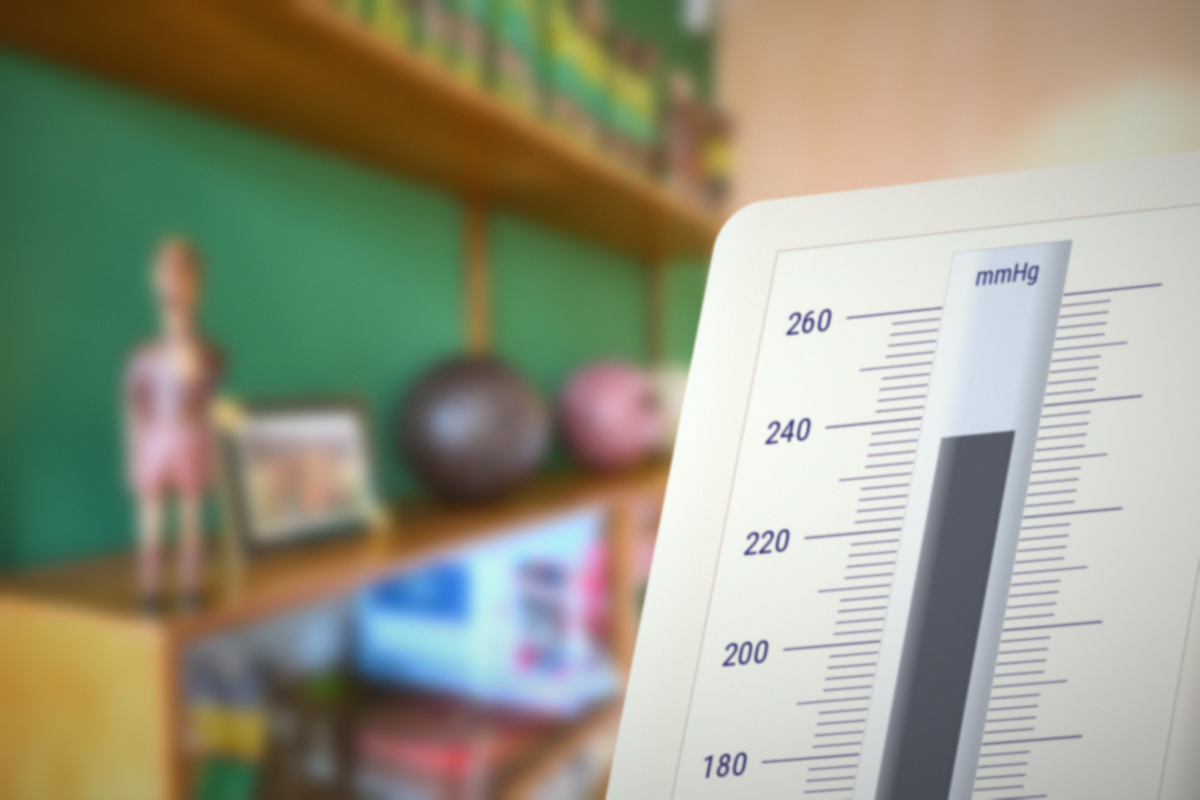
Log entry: 236
